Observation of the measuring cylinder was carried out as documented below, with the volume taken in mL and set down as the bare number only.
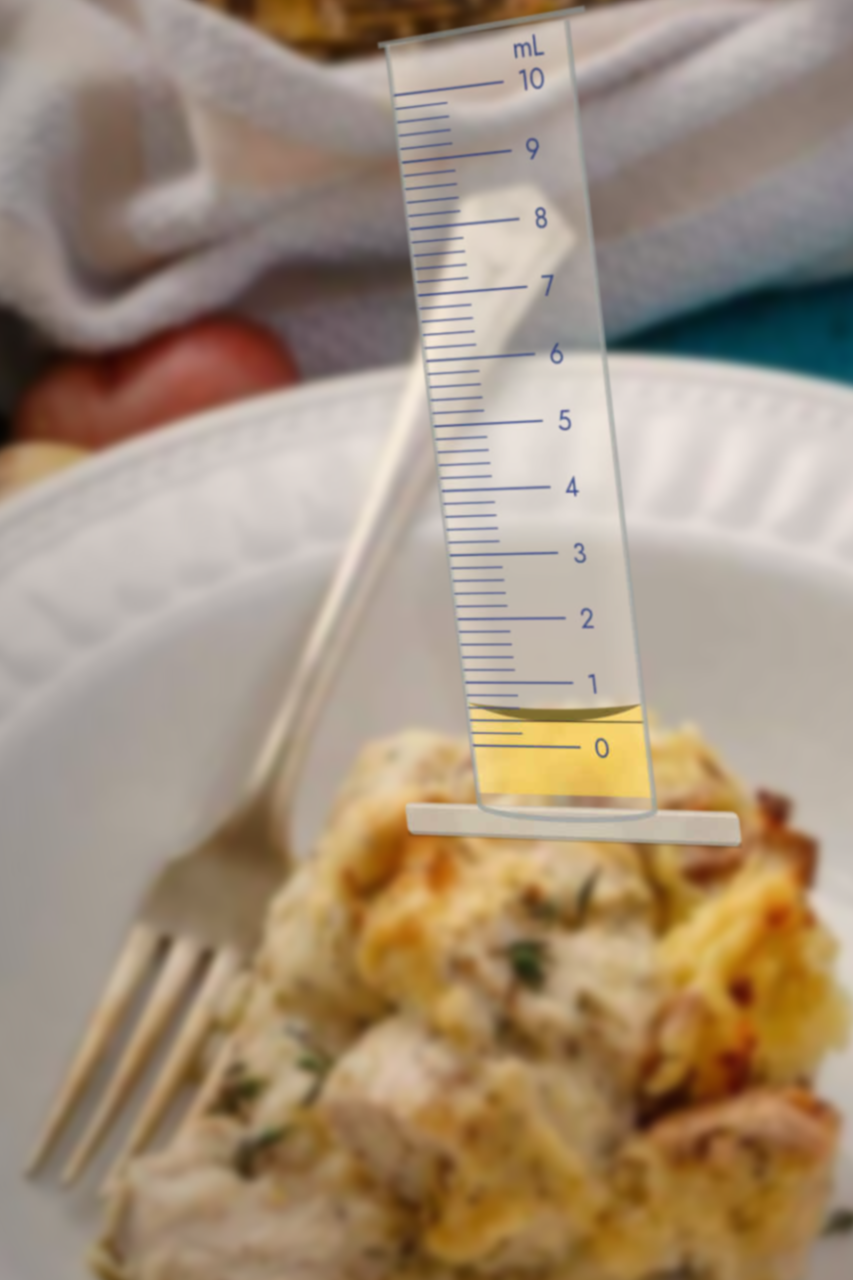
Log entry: 0.4
